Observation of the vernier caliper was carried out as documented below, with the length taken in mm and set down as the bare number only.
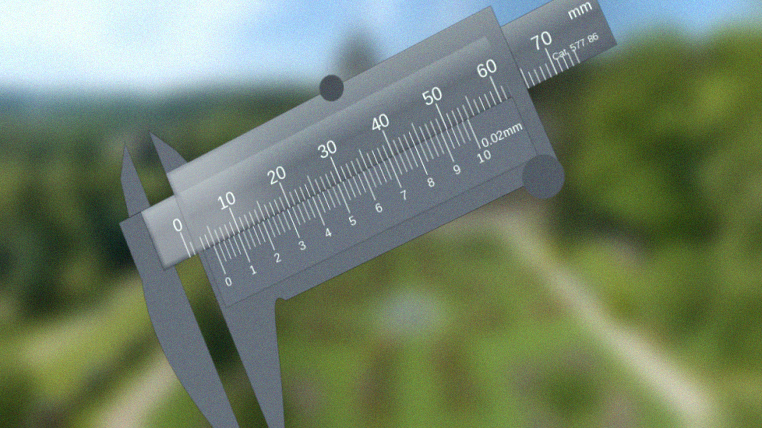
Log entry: 4.8
